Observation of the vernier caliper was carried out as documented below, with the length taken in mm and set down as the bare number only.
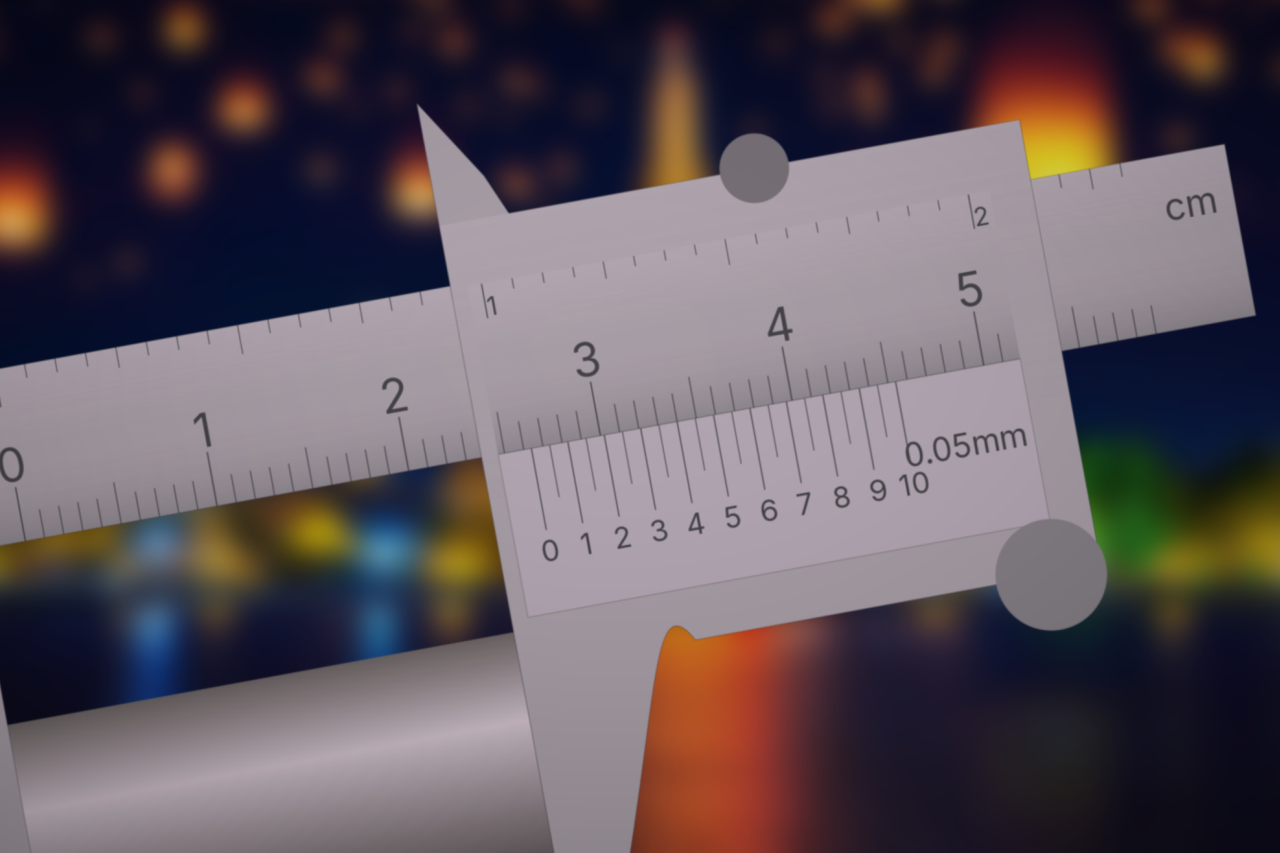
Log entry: 26.4
